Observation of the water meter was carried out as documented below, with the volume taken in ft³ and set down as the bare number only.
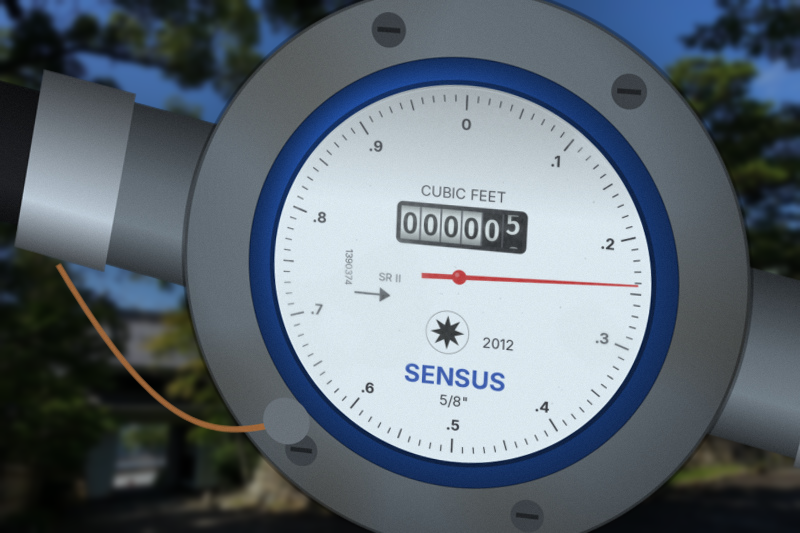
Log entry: 5.24
